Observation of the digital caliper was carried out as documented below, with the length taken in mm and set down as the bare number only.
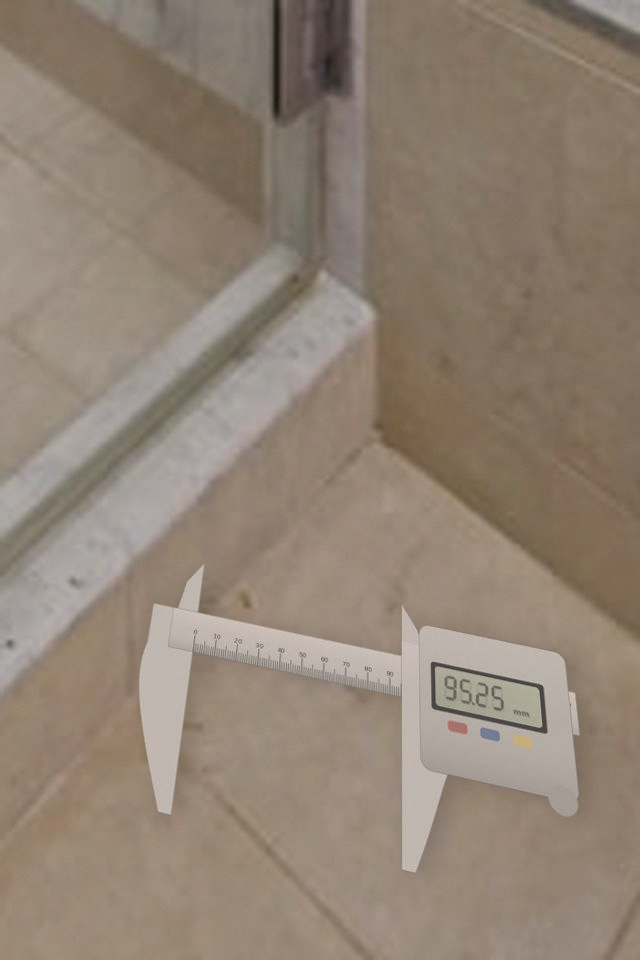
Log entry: 95.25
